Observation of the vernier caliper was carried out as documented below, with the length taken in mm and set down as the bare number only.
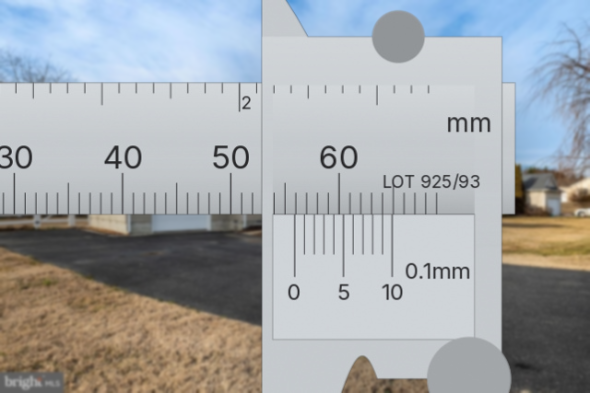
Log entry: 55.9
